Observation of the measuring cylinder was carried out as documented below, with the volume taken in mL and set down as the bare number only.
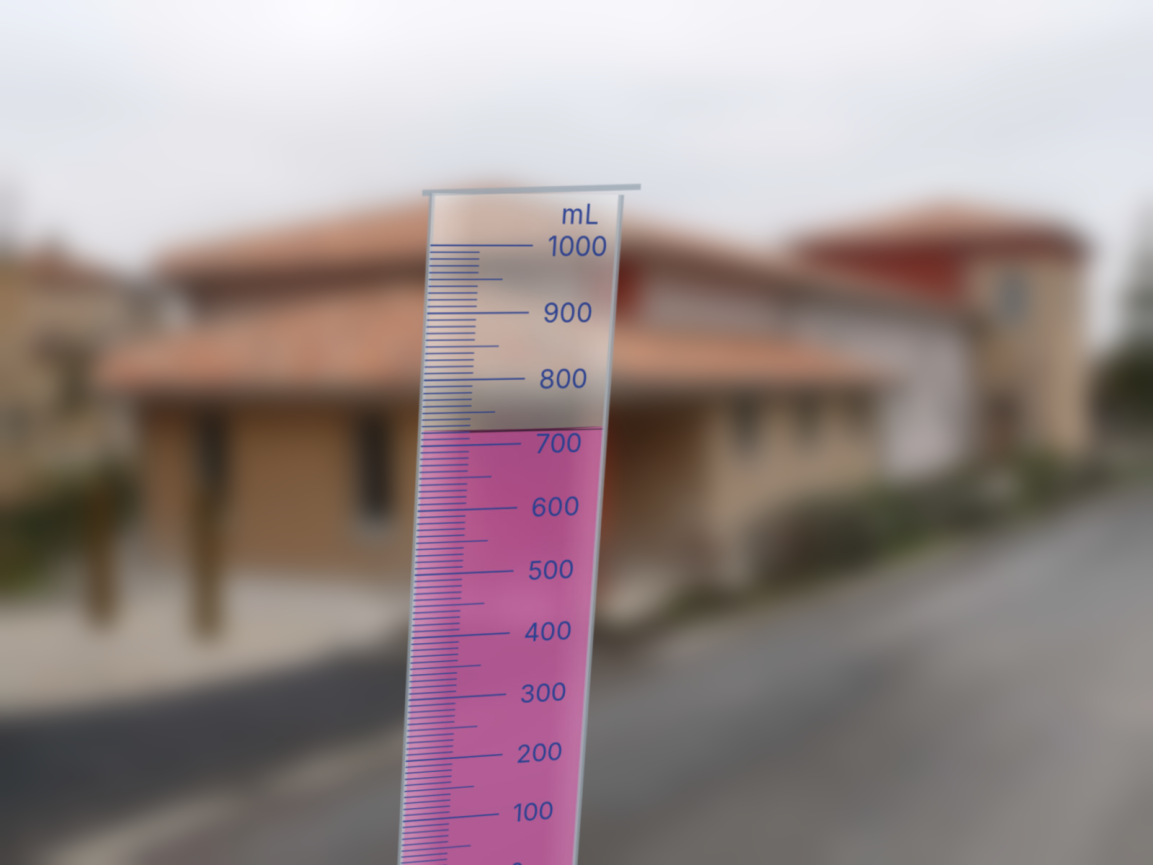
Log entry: 720
